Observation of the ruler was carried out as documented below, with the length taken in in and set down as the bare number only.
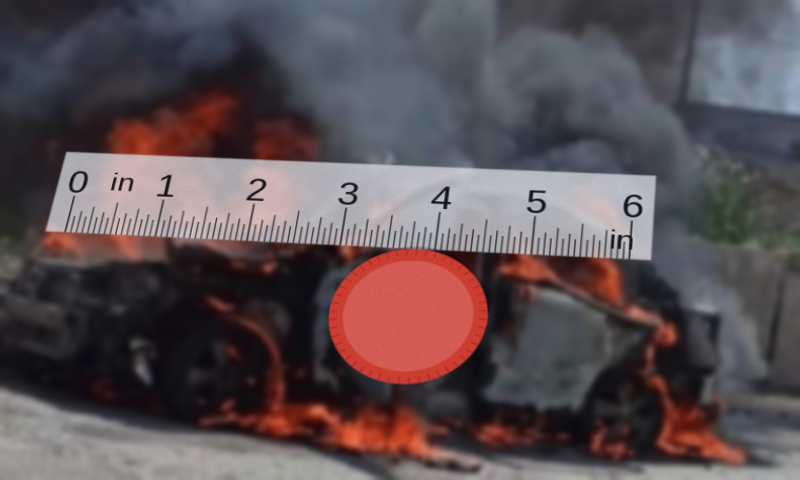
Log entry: 1.625
